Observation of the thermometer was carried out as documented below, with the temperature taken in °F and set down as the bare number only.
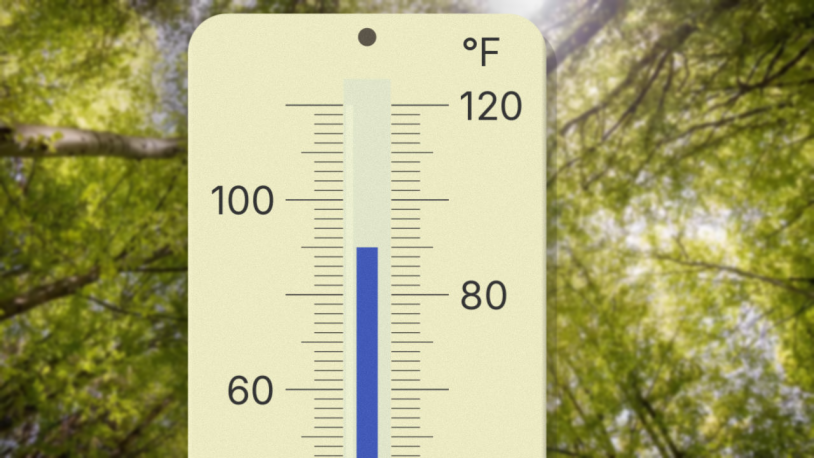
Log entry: 90
